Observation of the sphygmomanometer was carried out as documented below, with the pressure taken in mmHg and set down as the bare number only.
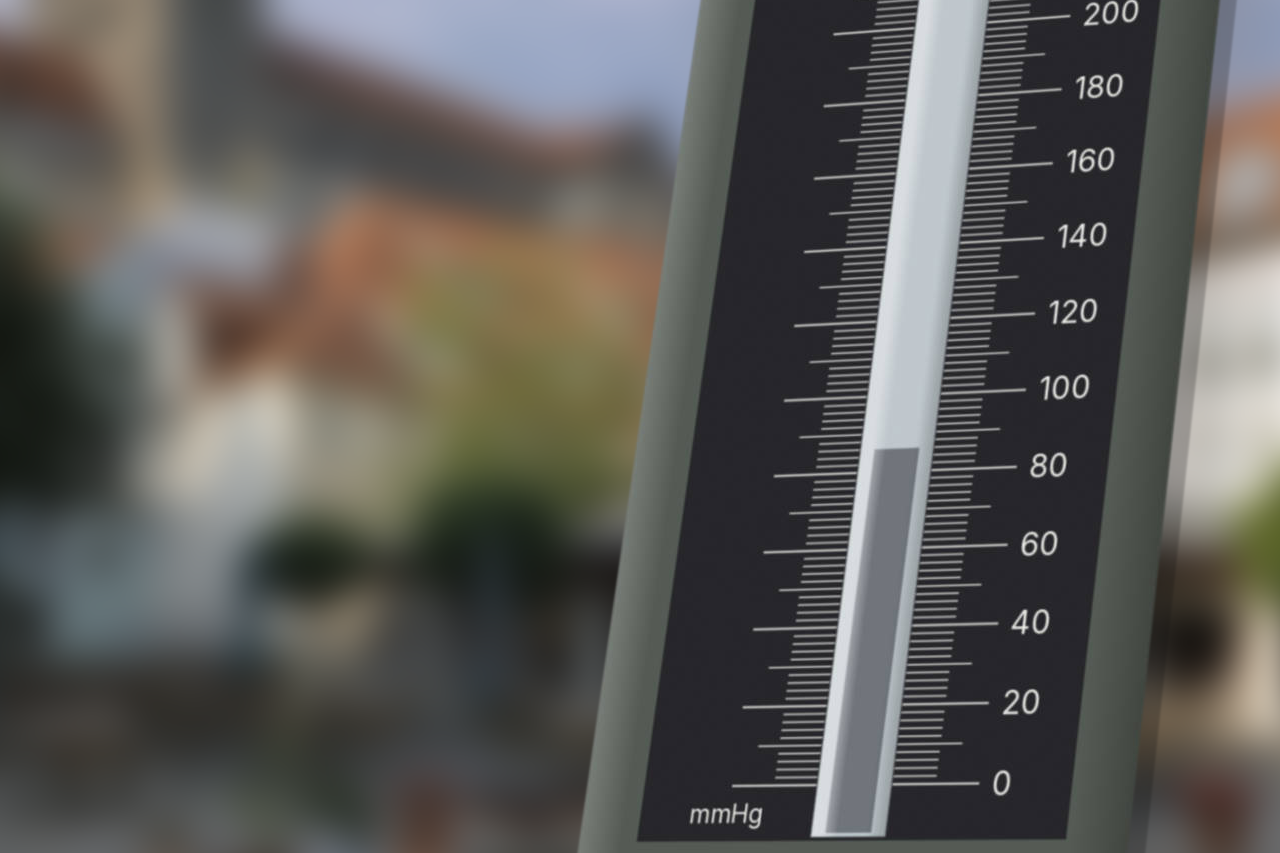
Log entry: 86
